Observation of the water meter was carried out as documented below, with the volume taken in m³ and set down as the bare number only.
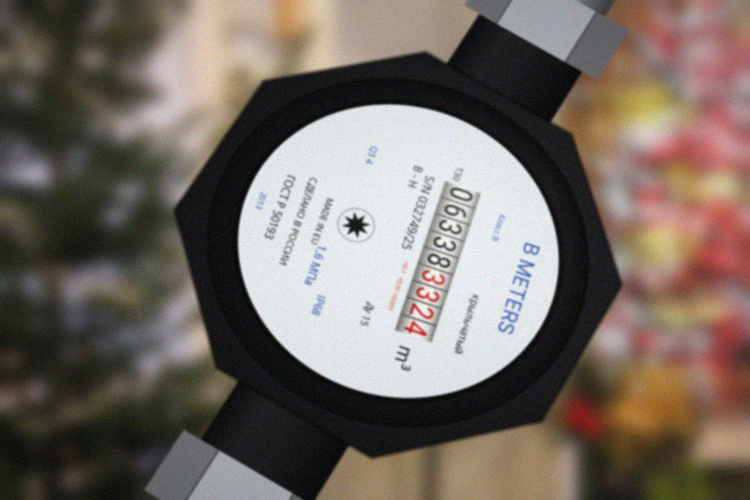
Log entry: 6338.3324
